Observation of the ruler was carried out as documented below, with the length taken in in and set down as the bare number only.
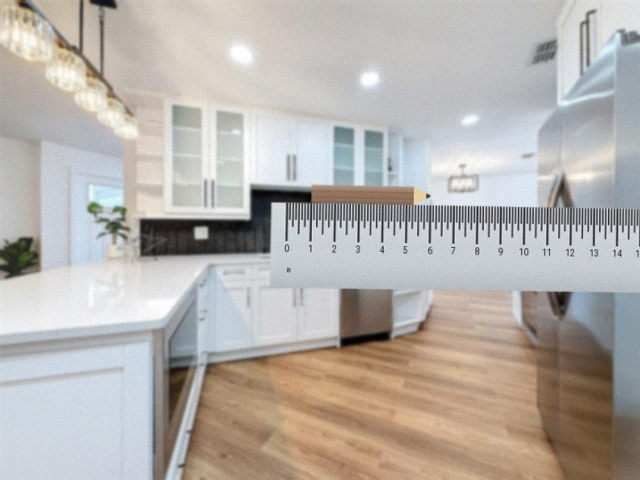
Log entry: 5
